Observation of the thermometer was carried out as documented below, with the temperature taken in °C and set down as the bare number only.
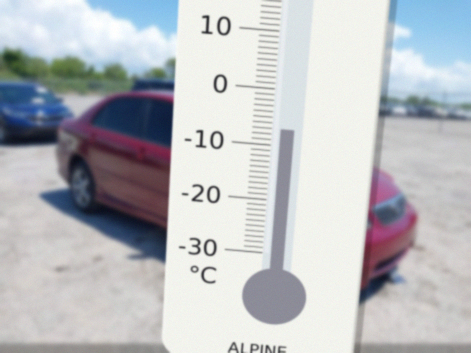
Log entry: -7
